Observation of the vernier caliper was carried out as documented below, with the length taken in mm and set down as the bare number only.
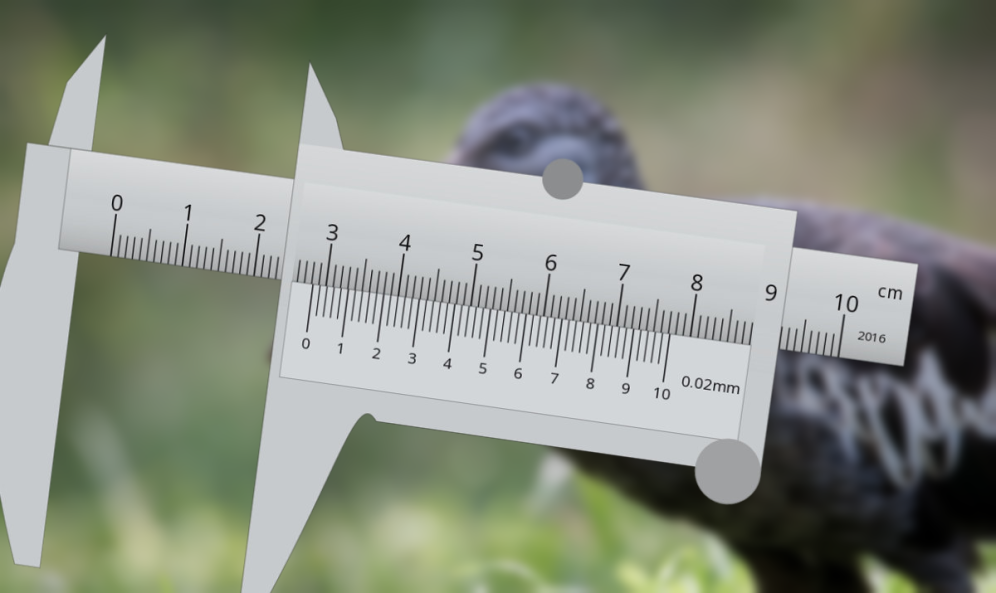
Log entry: 28.2
